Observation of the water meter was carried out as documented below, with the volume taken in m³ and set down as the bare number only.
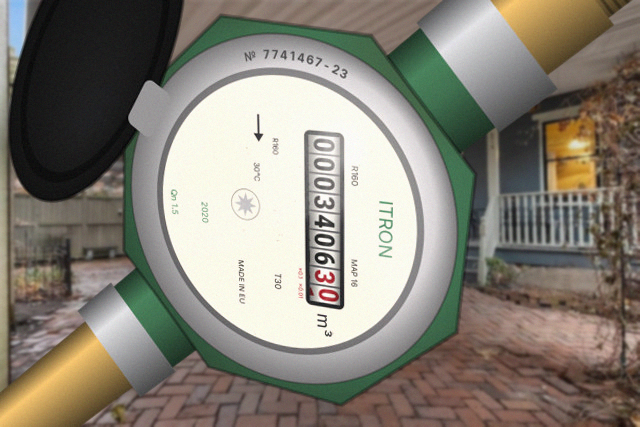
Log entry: 3406.30
